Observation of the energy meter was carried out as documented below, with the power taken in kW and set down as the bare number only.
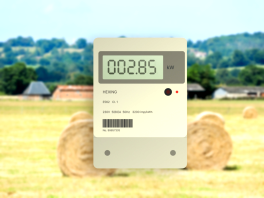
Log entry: 2.85
